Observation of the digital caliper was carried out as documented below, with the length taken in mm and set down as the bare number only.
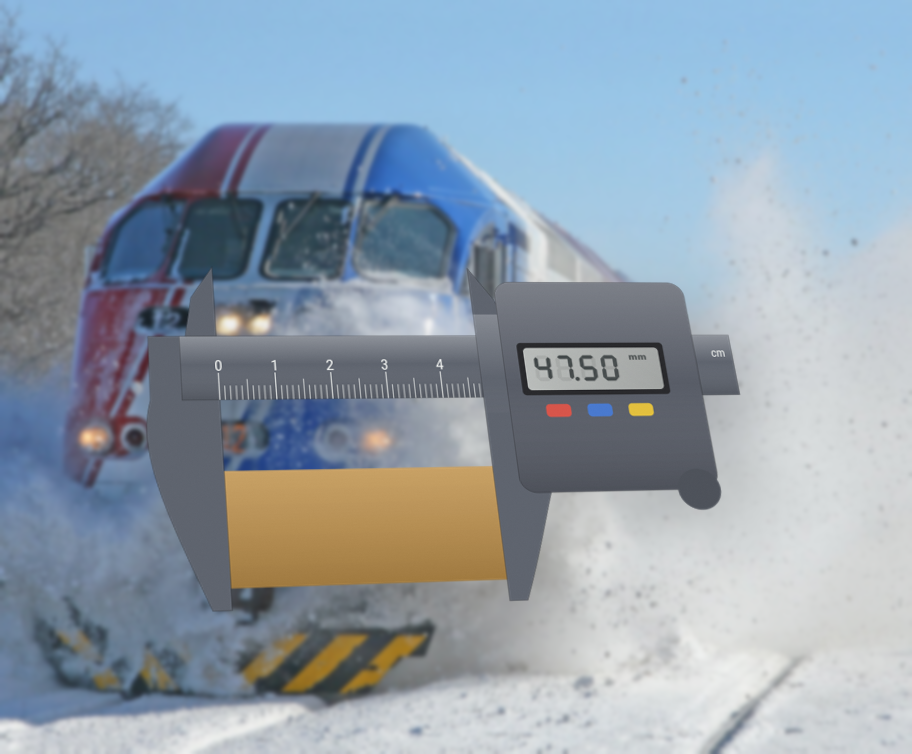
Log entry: 47.50
